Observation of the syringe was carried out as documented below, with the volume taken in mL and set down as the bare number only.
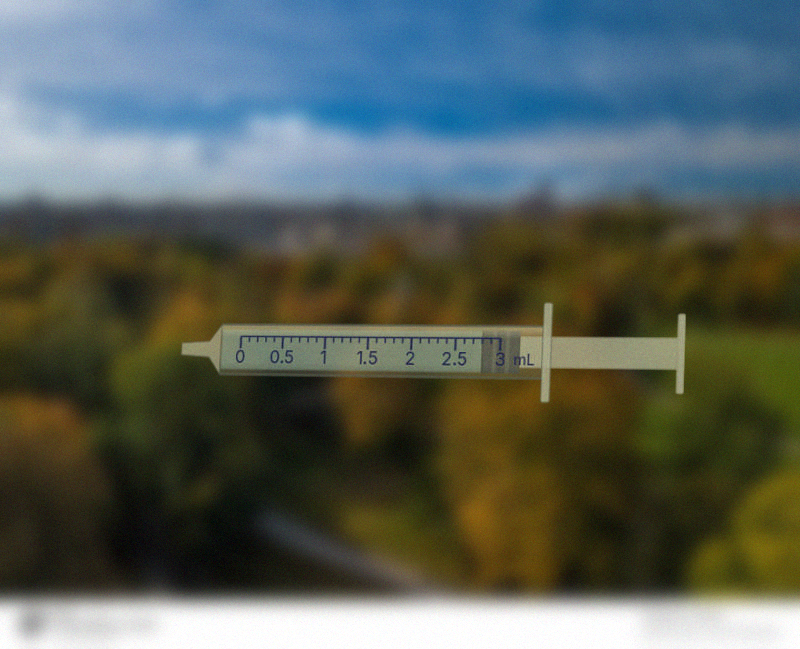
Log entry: 2.8
